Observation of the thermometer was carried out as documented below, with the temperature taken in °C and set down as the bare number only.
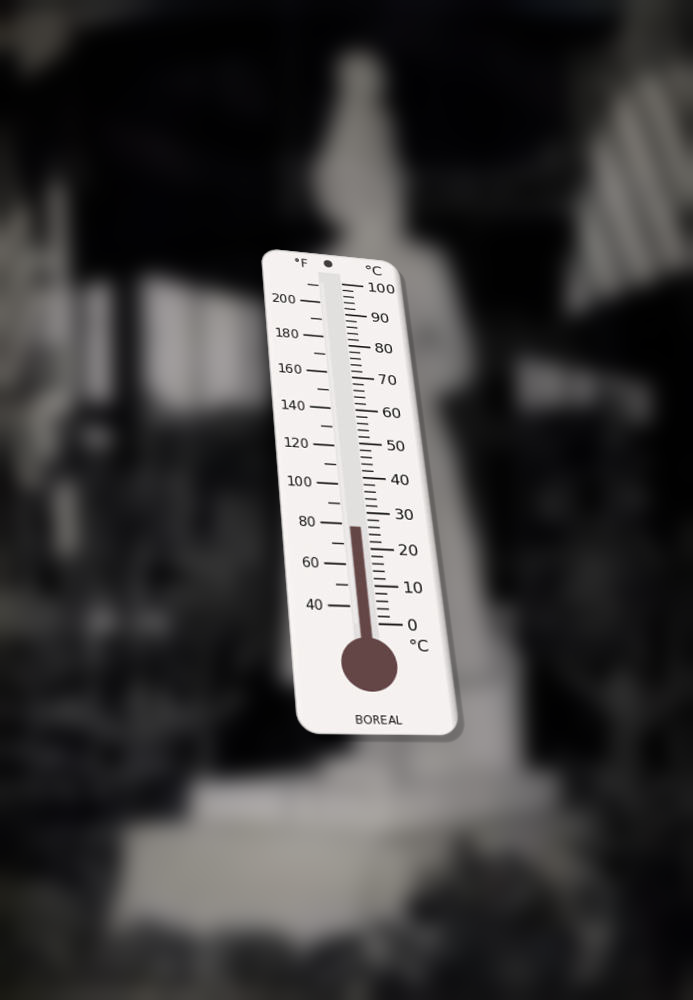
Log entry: 26
